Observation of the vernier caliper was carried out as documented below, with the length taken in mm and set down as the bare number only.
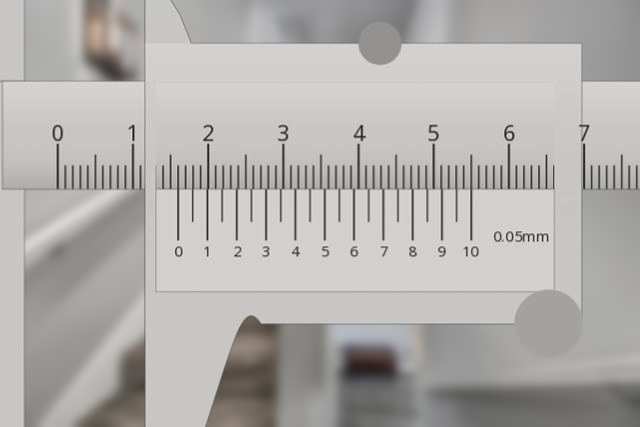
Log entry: 16.0
